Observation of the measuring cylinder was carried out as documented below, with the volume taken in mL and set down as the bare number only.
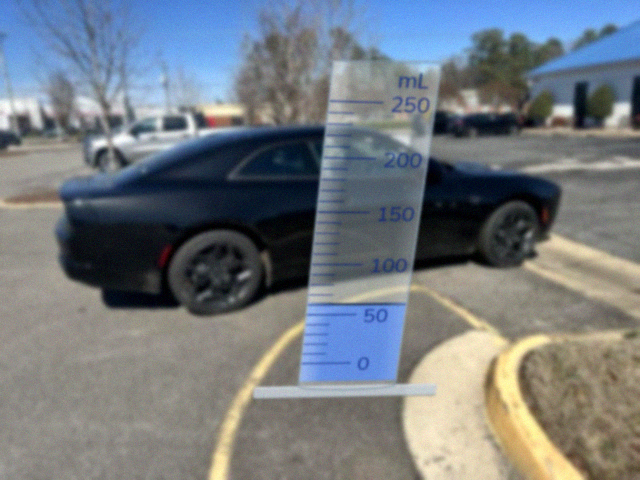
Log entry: 60
